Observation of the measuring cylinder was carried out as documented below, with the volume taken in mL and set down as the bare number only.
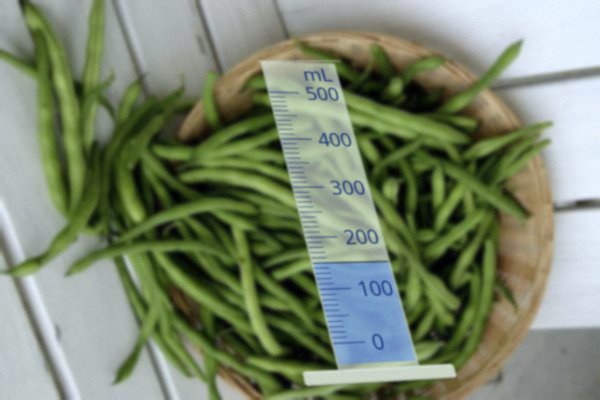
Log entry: 150
